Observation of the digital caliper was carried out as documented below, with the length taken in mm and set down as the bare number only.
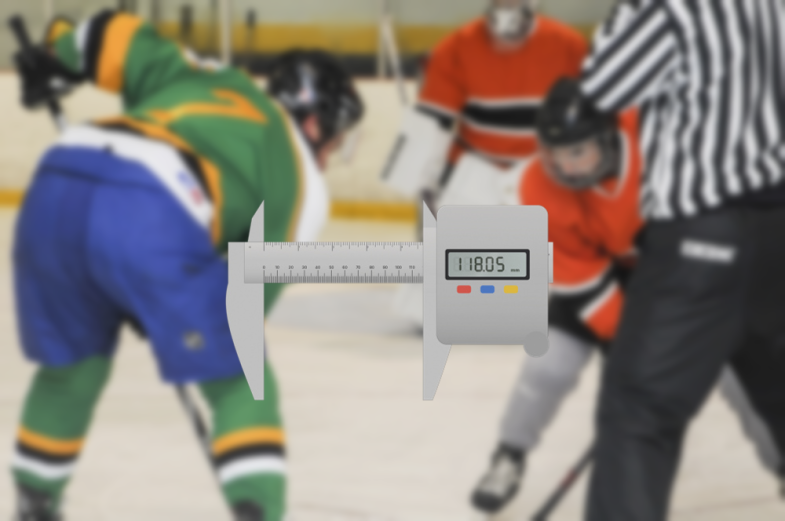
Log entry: 118.05
